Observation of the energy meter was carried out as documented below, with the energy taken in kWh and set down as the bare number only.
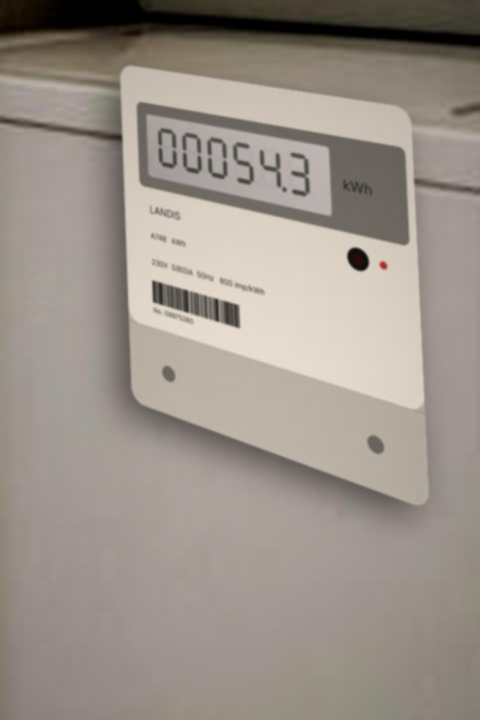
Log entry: 54.3
